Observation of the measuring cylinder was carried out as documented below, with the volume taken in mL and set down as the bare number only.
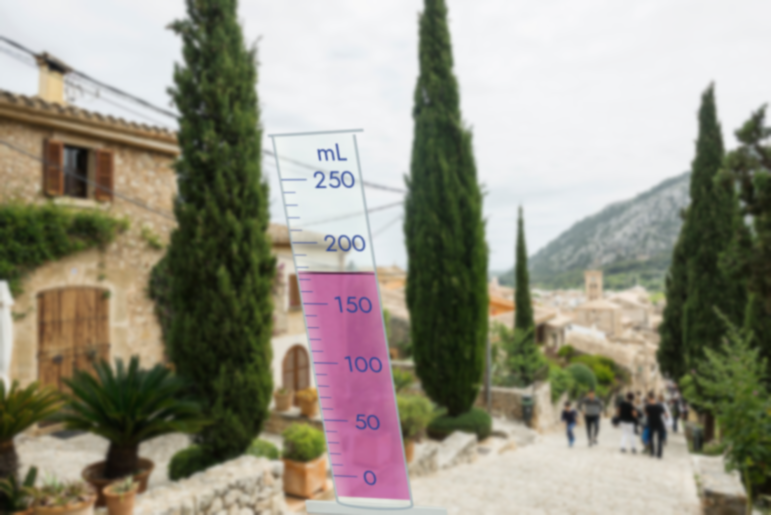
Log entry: 175
